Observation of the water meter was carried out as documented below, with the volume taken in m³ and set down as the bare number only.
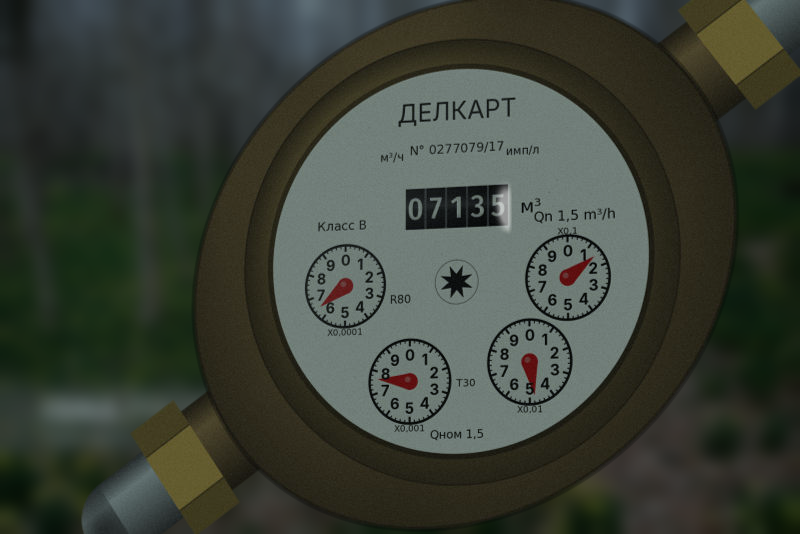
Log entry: 7135.1476
